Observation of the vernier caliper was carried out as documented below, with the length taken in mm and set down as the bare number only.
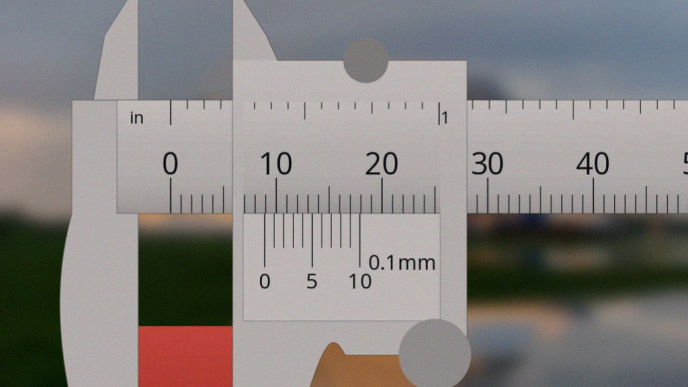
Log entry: 8.9
